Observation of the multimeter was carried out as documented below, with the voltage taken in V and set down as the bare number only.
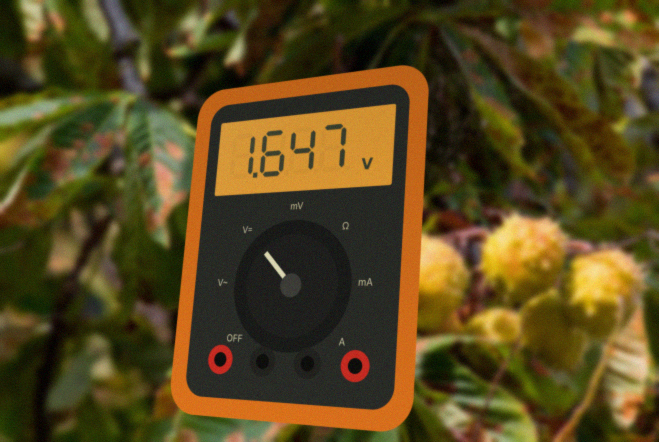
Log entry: 1.647
